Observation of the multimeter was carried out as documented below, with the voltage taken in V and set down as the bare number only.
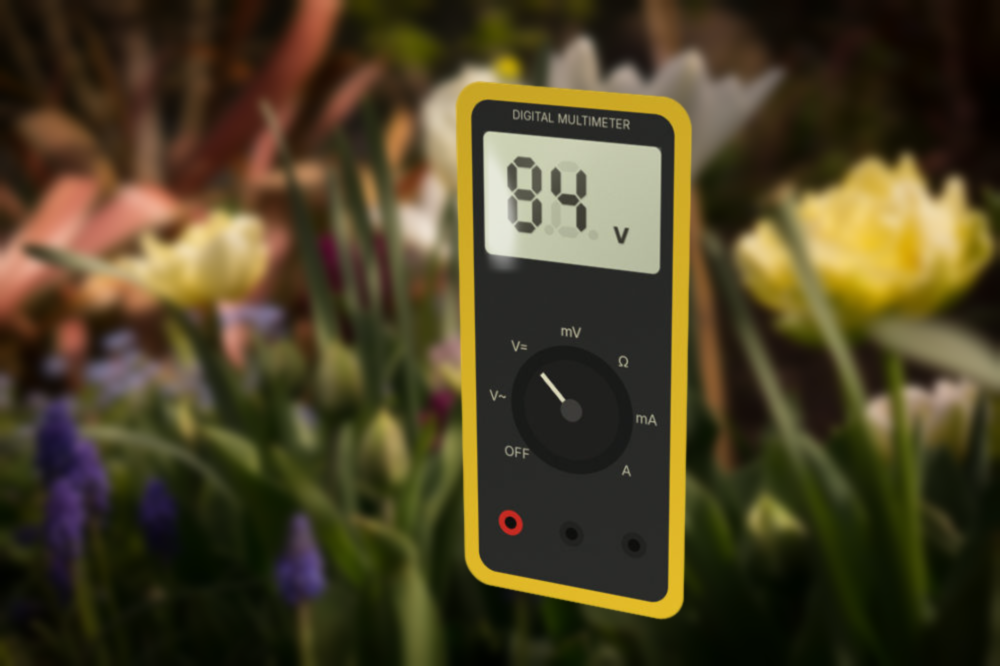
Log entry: 84
